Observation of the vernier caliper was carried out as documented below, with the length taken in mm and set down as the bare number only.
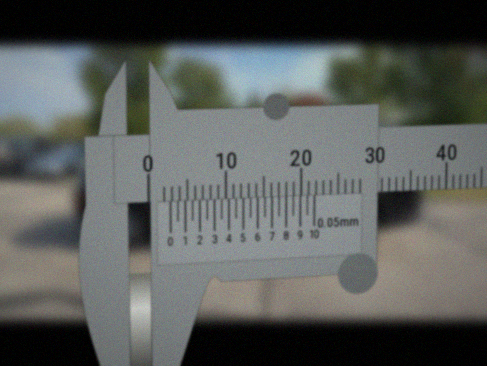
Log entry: 2.8
